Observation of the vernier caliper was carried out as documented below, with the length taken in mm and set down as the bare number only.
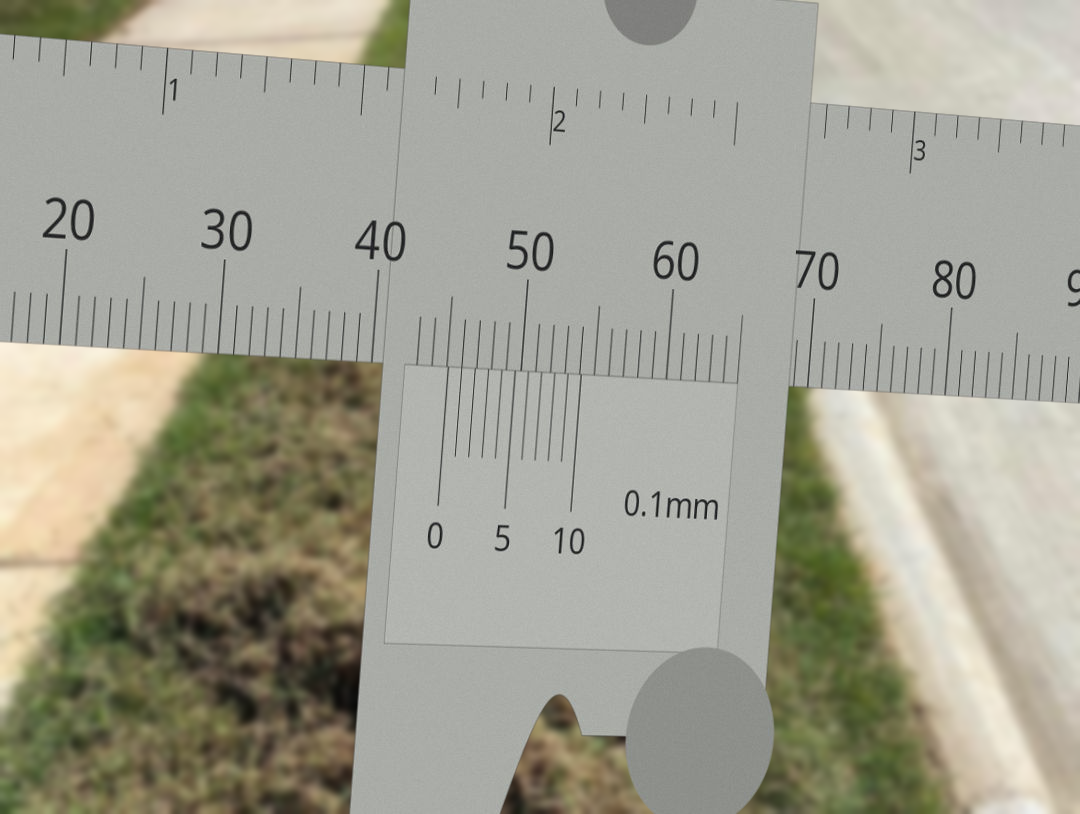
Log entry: 45.1
